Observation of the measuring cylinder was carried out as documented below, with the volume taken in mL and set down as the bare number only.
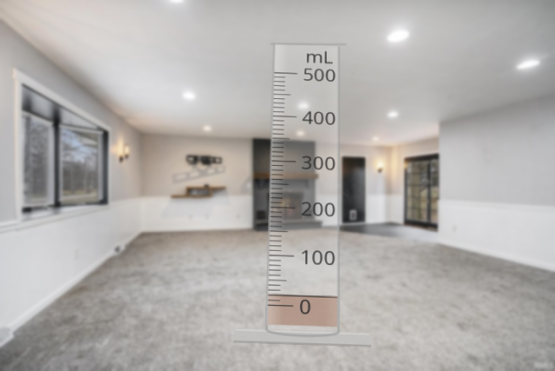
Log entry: 20
